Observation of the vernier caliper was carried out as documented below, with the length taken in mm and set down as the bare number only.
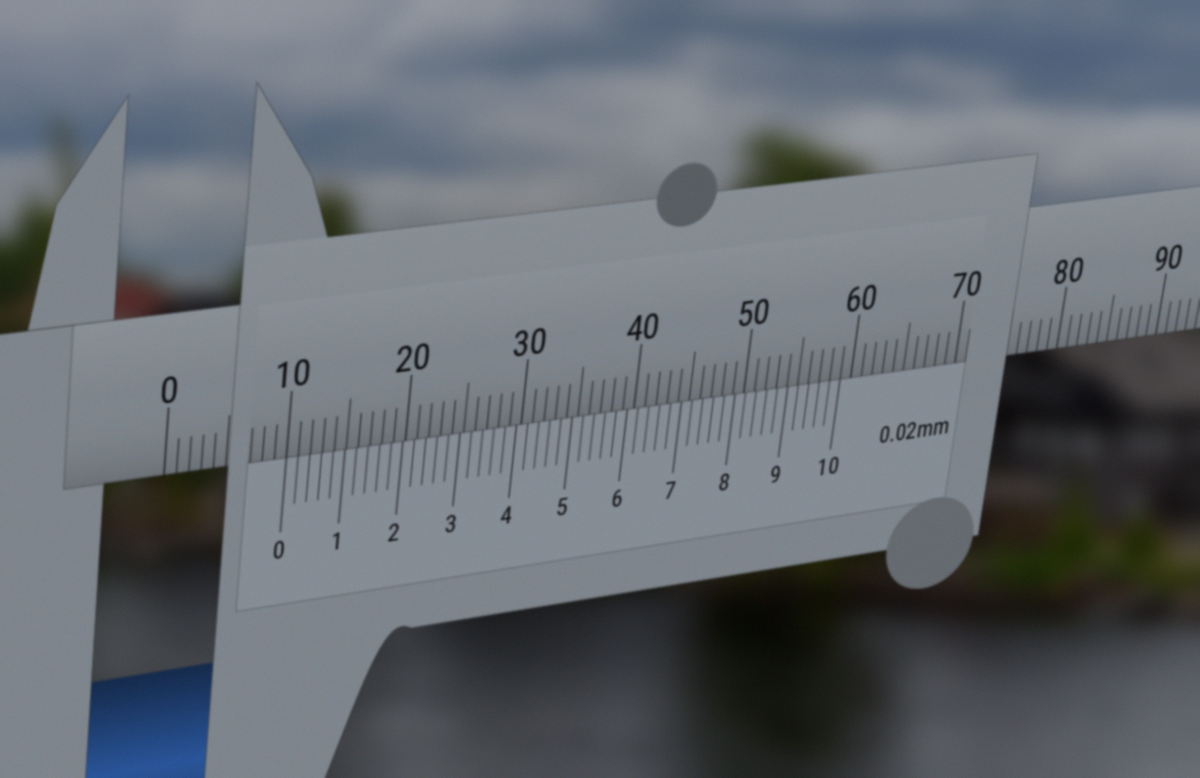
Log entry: 10.0
